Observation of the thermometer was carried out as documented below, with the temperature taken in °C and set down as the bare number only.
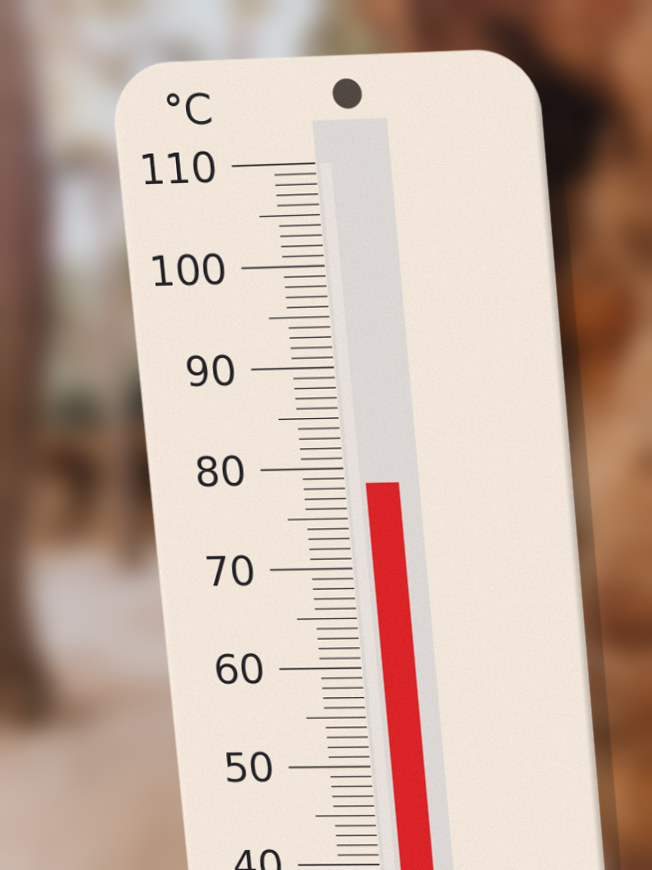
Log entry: 78.5
